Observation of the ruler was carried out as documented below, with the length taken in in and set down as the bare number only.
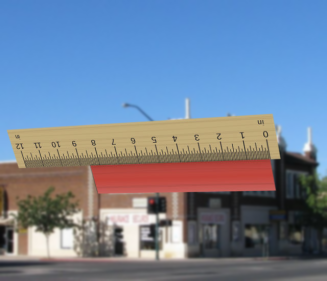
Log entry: 8.5
